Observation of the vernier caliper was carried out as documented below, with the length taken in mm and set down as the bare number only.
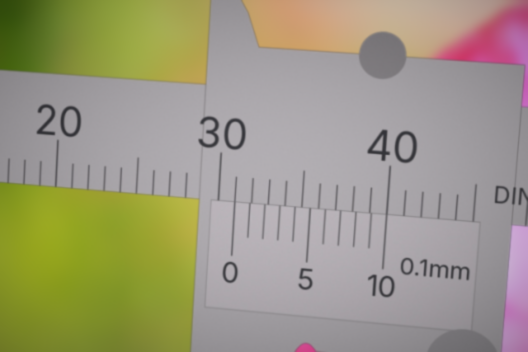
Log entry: 31.0
